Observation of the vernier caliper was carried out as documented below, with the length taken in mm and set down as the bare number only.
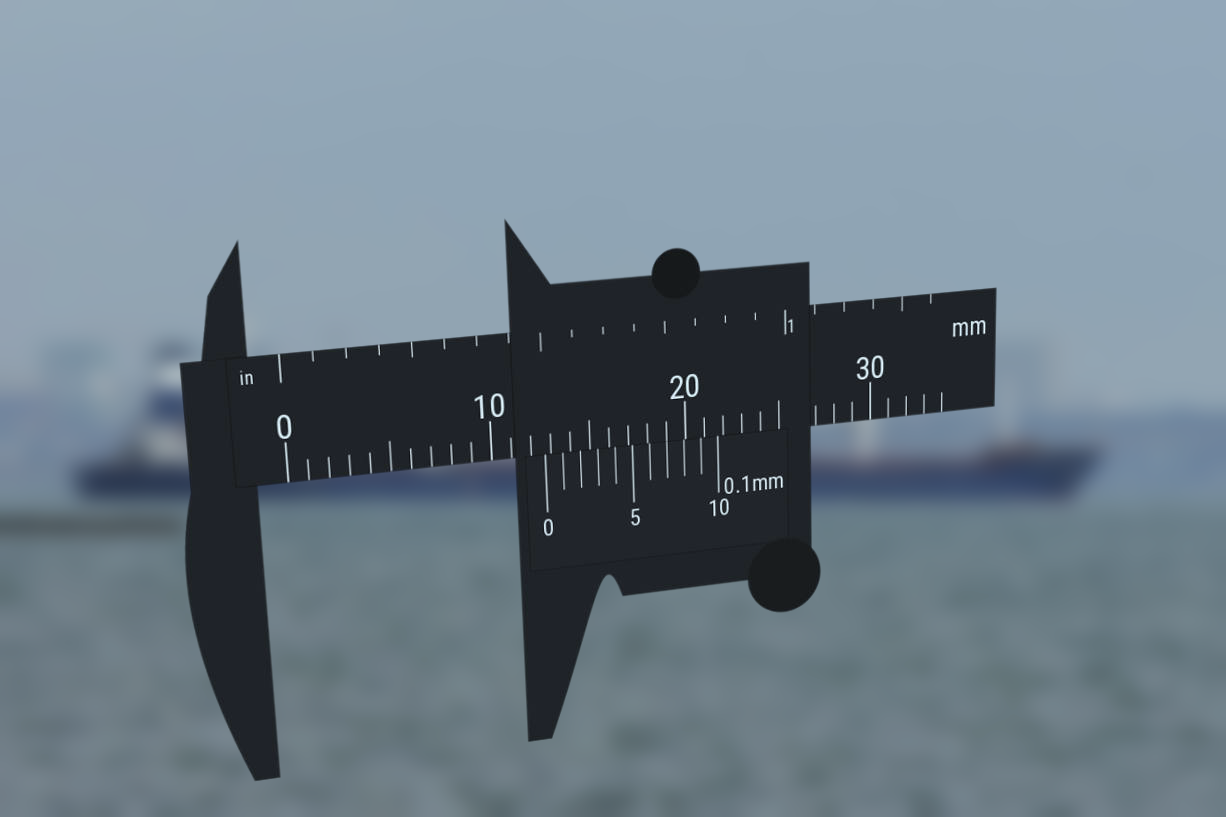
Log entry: 12.7
